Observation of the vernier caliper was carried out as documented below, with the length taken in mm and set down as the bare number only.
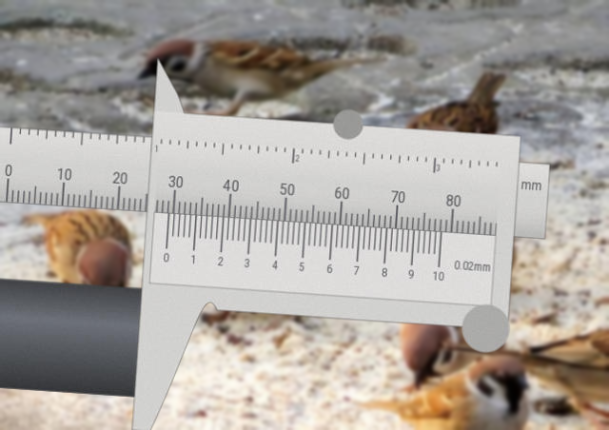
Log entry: 29.2
